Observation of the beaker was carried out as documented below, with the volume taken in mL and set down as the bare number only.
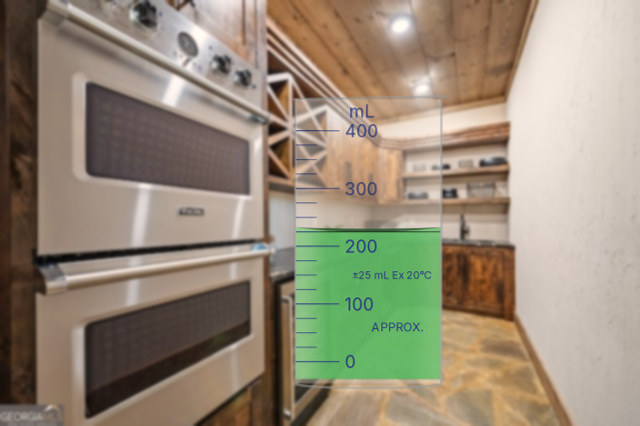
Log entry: 225
